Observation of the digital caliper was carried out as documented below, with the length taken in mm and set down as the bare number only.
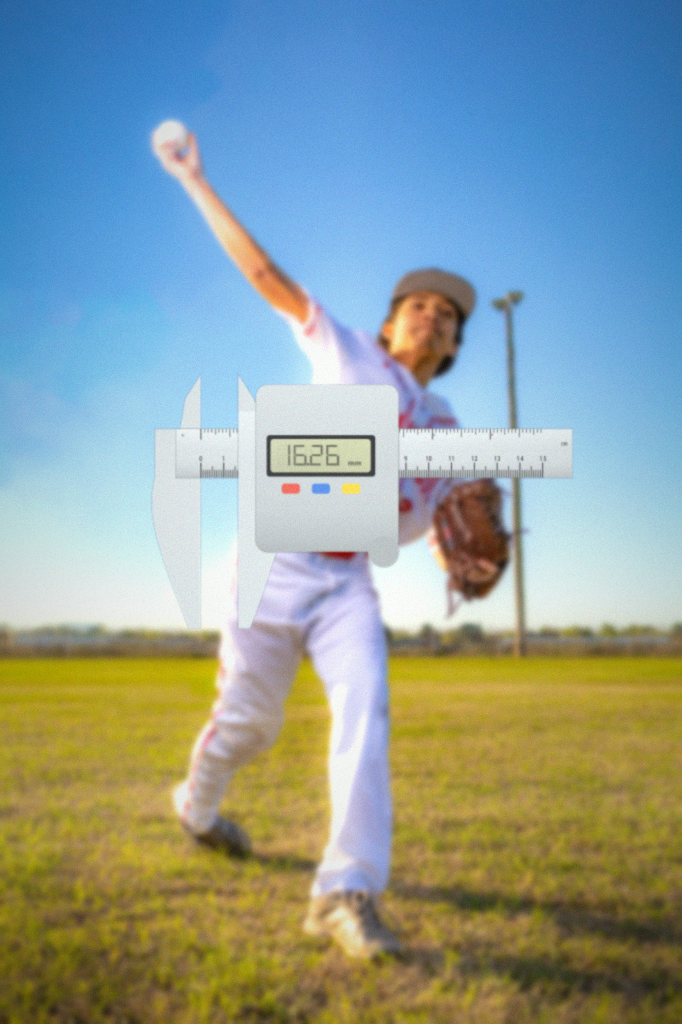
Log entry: 16.26
